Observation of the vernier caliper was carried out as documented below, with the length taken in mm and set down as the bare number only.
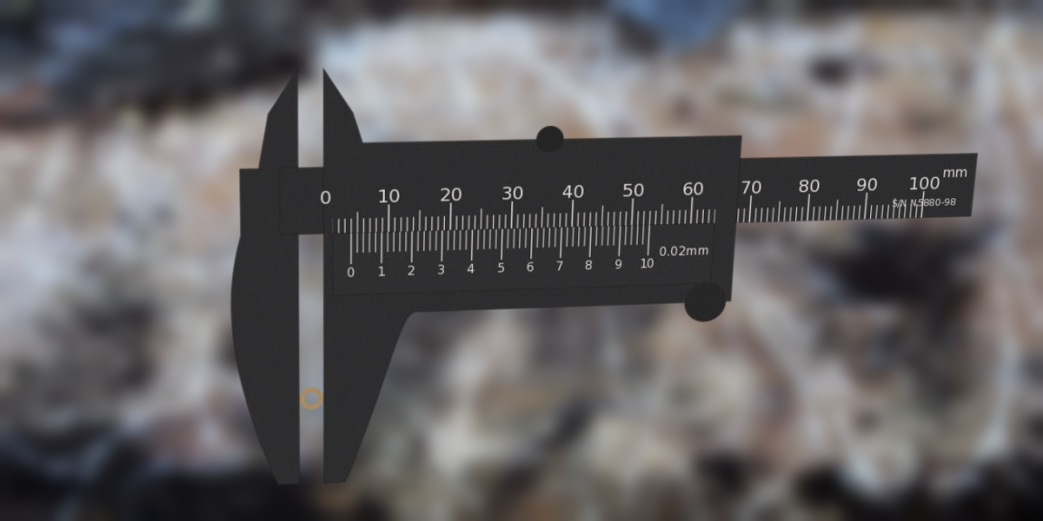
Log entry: 4.0
